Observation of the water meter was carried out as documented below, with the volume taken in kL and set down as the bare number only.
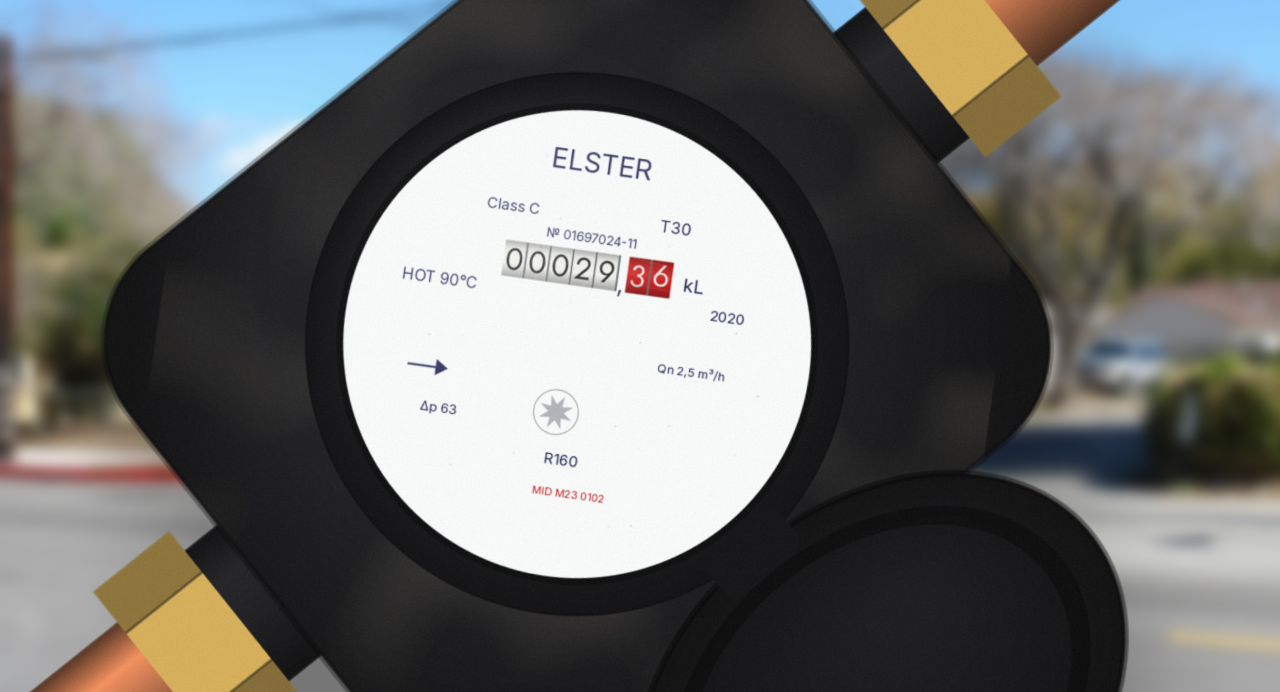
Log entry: 29.36
